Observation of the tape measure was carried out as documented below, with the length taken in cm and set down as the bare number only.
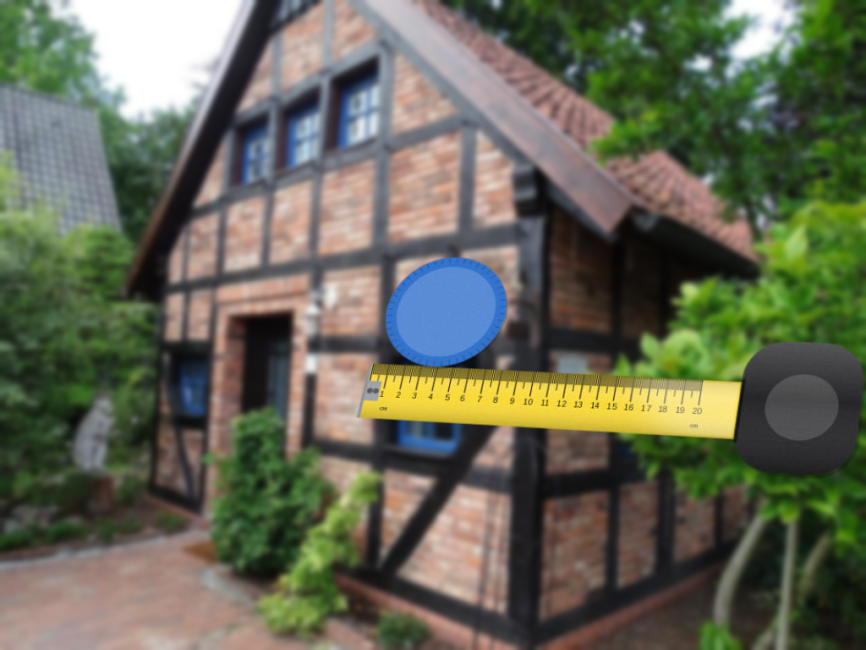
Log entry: 7.5
